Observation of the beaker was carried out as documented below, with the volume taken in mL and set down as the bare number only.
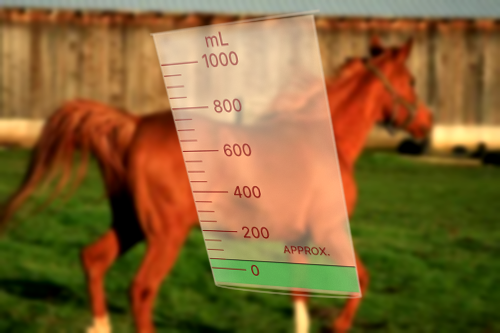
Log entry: 50
